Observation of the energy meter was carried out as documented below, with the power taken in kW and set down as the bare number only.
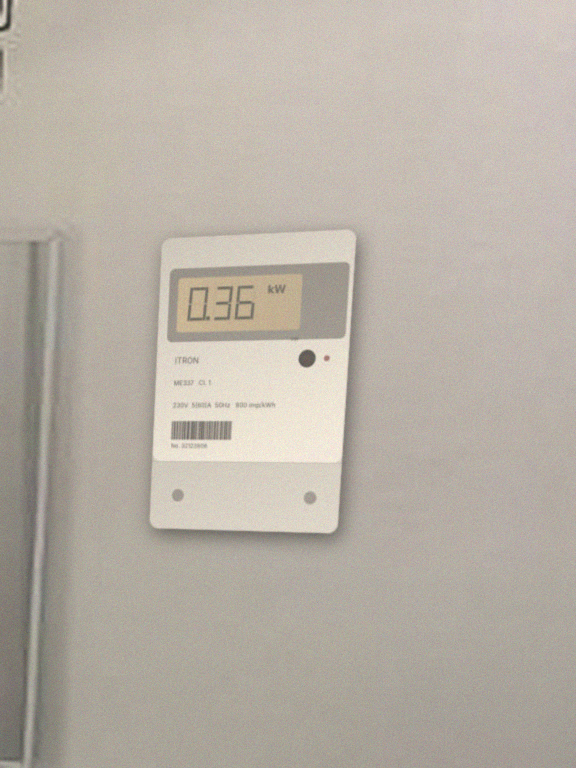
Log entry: 0.36
